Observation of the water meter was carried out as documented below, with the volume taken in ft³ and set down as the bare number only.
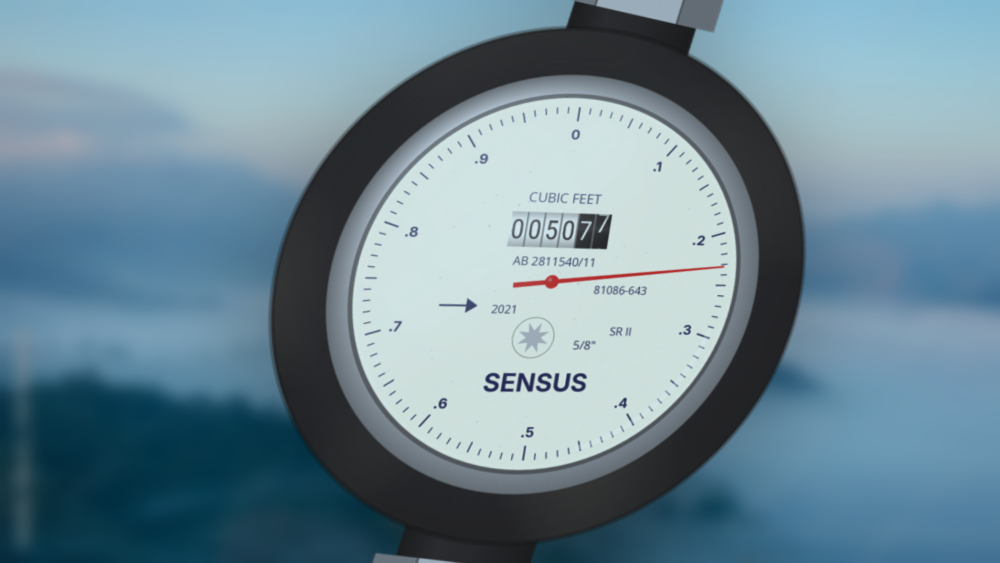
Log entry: 5077.23
